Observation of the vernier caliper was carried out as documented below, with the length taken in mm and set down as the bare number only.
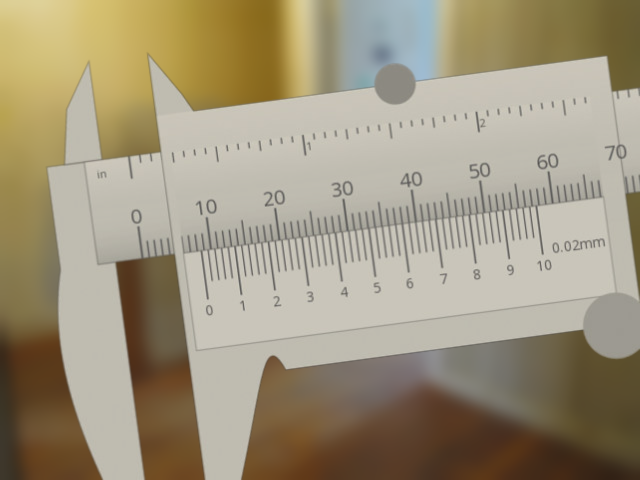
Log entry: 8.6
